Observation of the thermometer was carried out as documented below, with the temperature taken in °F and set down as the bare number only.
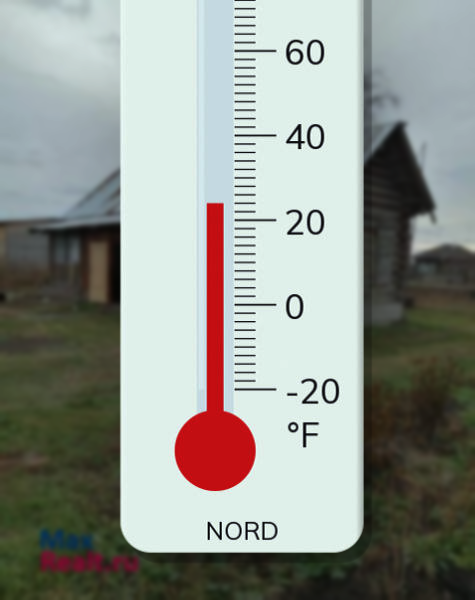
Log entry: 24
